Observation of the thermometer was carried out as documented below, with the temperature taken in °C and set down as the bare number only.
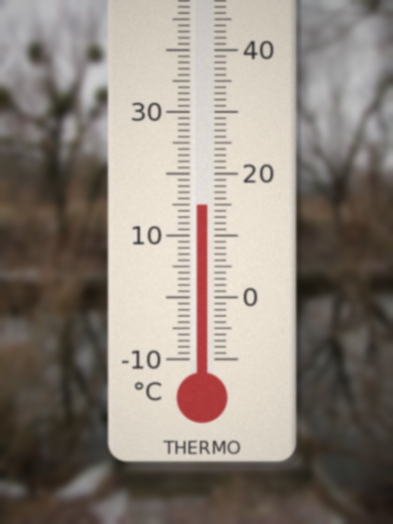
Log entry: 15
